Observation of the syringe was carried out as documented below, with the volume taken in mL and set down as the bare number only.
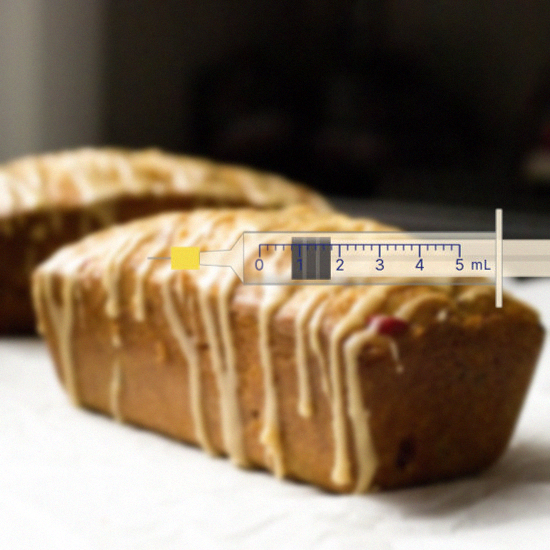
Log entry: 0.8
